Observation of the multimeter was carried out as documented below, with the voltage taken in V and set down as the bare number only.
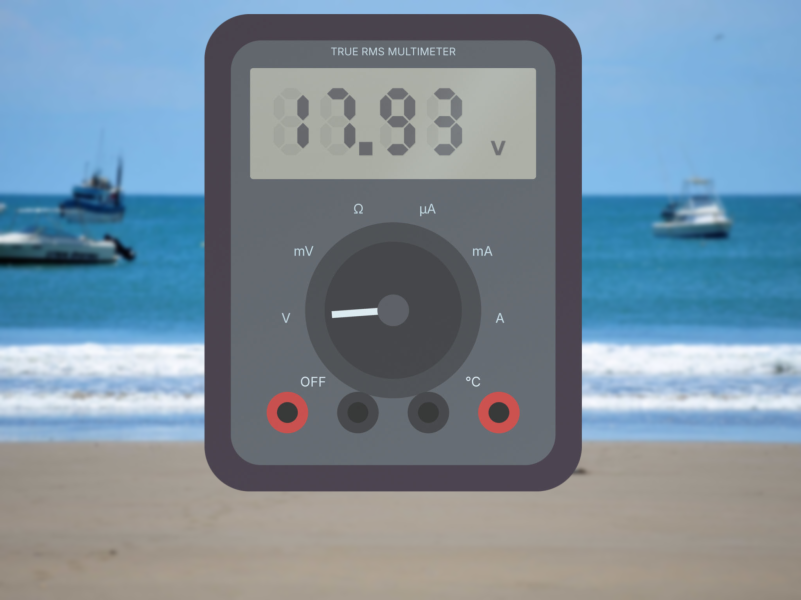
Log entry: 17.93
